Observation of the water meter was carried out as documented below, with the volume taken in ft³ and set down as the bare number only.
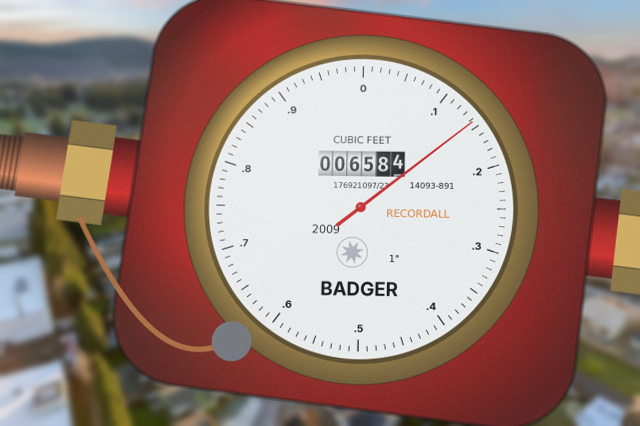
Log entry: 6584.14
